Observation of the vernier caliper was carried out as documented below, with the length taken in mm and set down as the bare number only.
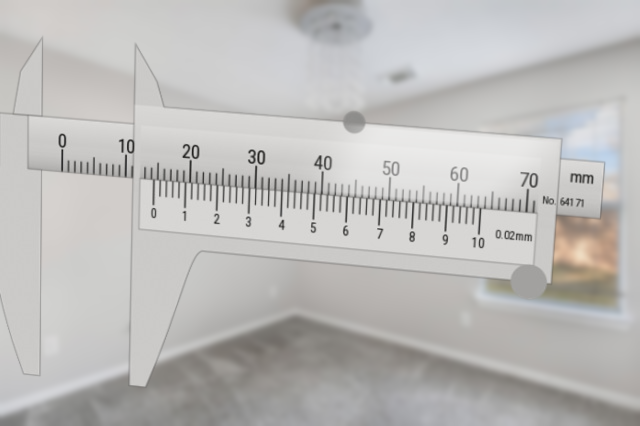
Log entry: 14.4
